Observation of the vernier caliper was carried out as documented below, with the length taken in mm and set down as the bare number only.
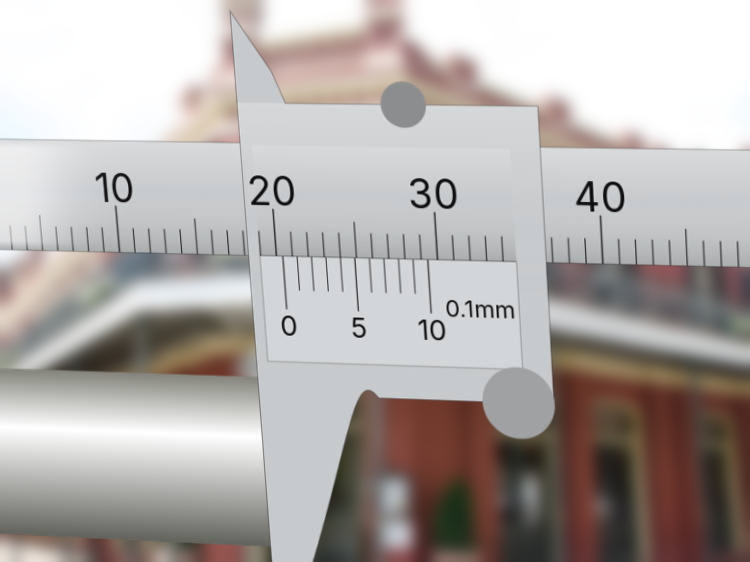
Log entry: 20.4
